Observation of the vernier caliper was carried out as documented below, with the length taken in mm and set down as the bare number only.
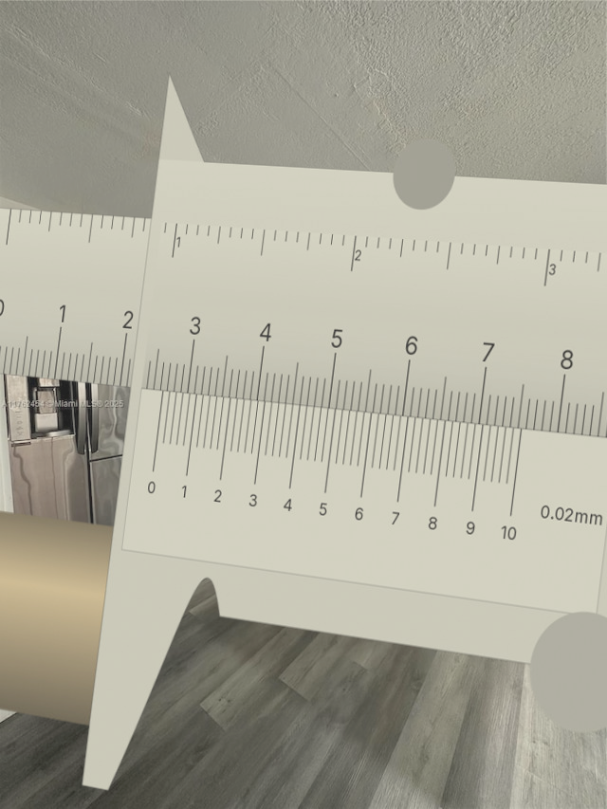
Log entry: 26.4
